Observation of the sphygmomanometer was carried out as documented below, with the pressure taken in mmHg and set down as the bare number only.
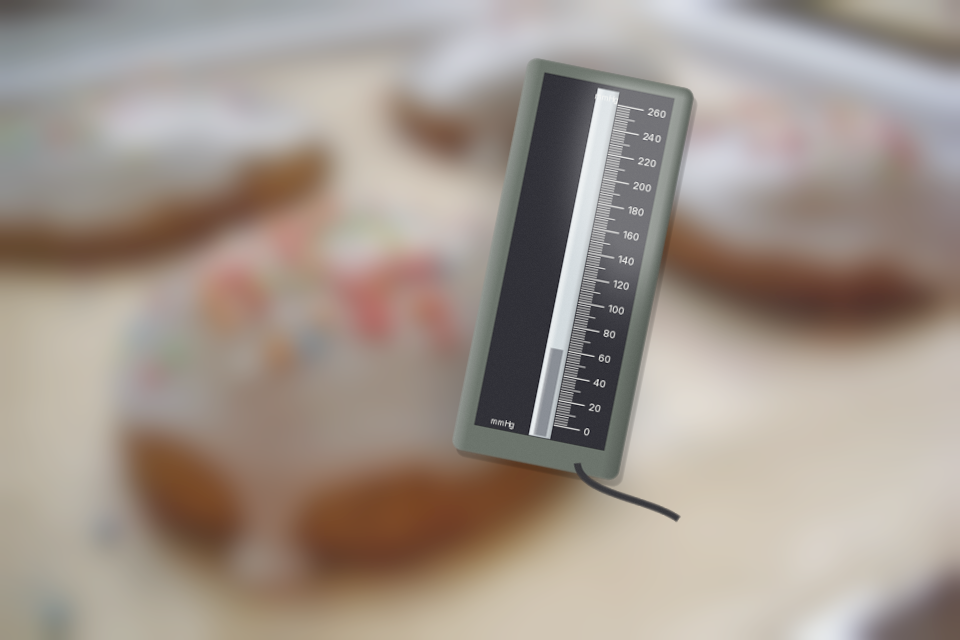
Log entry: 60
